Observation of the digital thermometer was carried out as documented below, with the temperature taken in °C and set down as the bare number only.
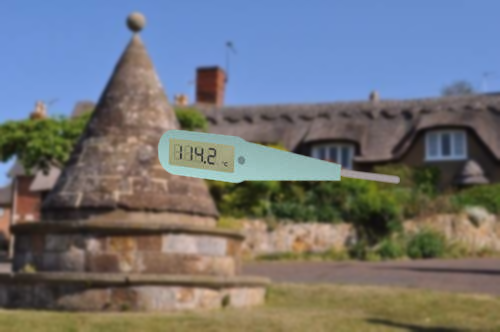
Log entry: 114.2
